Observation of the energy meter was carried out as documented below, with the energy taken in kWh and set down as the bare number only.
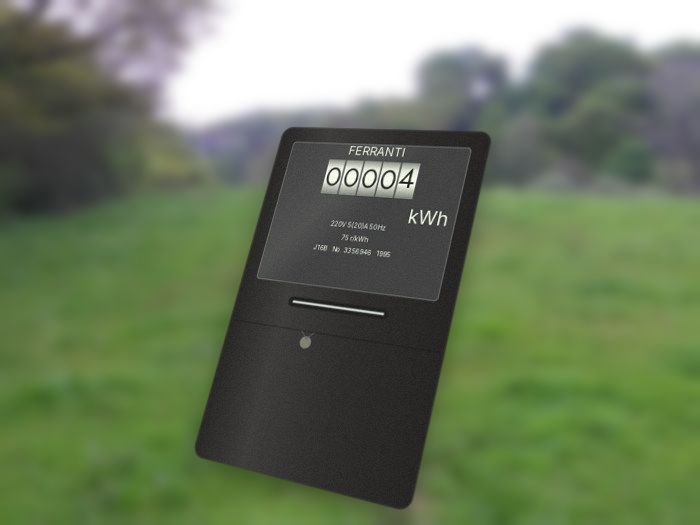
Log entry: 4
